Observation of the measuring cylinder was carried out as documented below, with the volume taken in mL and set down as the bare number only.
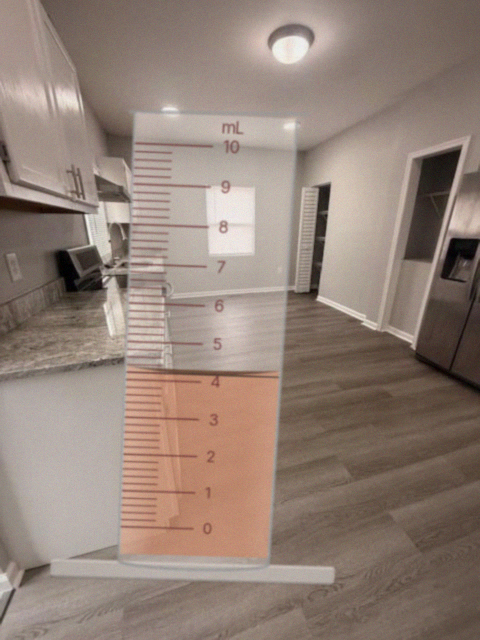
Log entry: 4.2
